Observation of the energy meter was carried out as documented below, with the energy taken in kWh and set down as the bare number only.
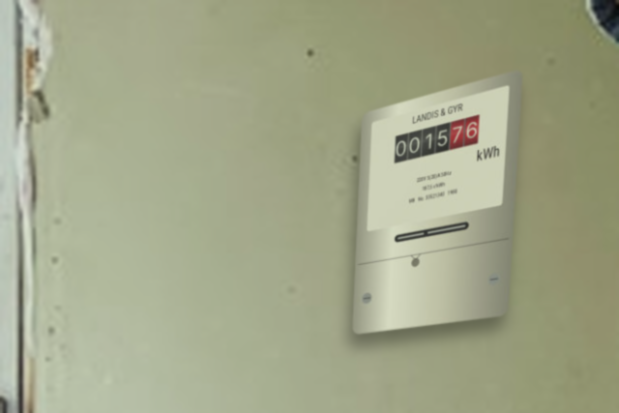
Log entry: 15.76
